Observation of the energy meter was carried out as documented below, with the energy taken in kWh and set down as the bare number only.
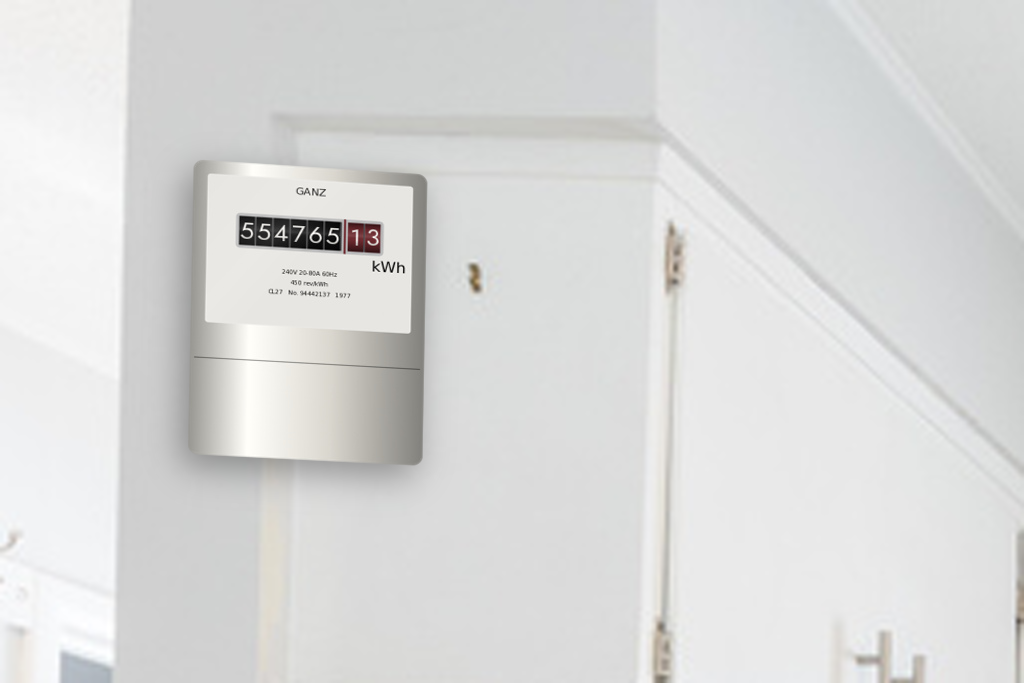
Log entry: 554765.13
